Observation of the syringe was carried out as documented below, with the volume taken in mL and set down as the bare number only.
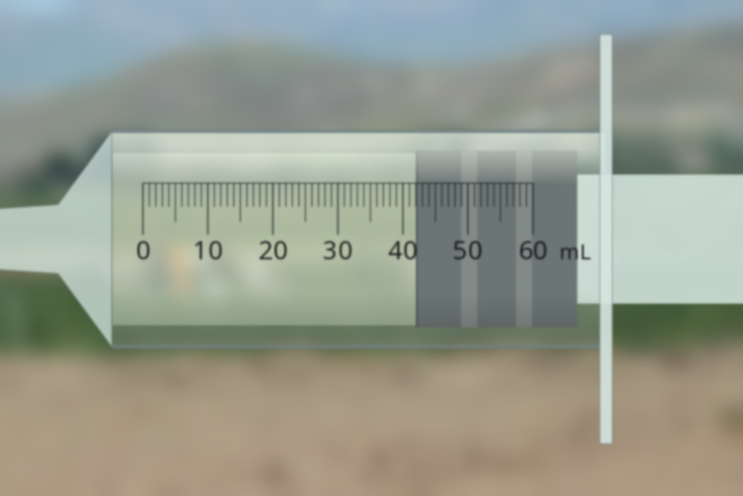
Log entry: 42
